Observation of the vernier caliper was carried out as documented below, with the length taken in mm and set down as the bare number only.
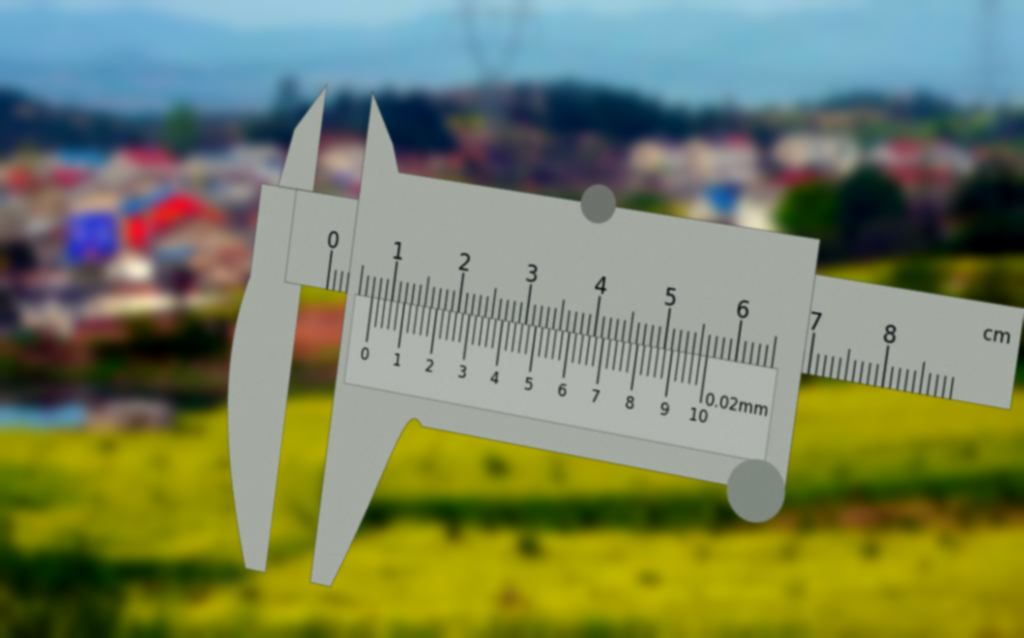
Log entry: 7.0
